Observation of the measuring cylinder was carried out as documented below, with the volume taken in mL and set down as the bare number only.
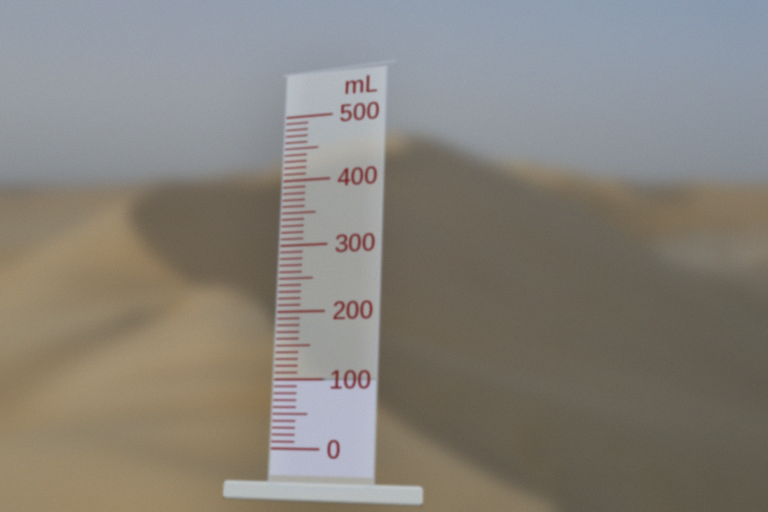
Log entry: 100
